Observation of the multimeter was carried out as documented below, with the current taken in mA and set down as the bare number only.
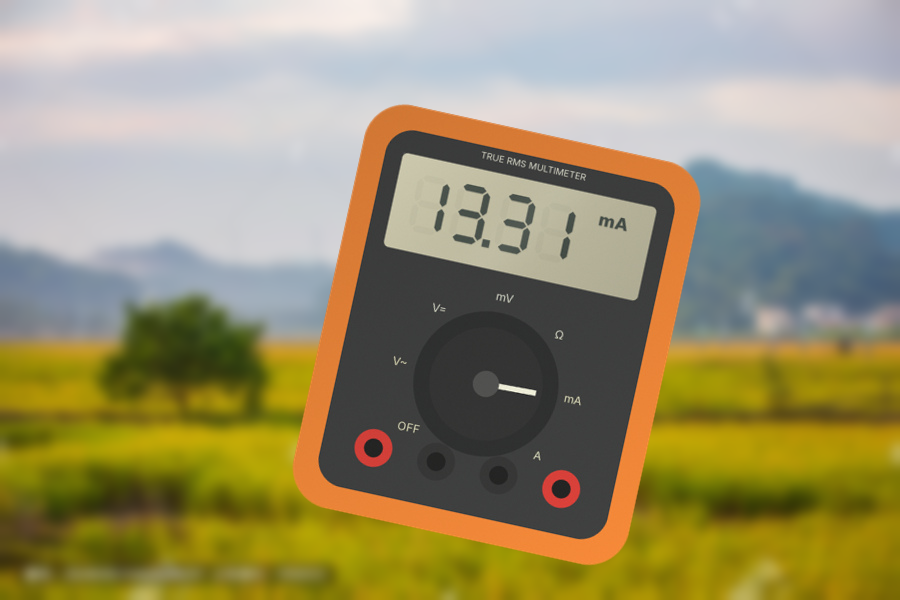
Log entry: 13.31
